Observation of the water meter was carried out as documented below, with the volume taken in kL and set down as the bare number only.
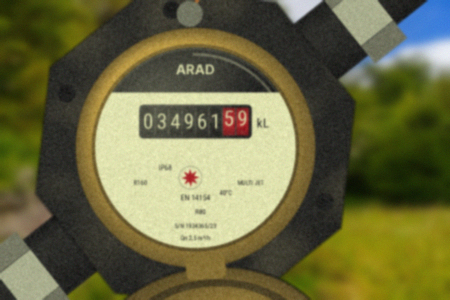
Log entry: 34961.59
